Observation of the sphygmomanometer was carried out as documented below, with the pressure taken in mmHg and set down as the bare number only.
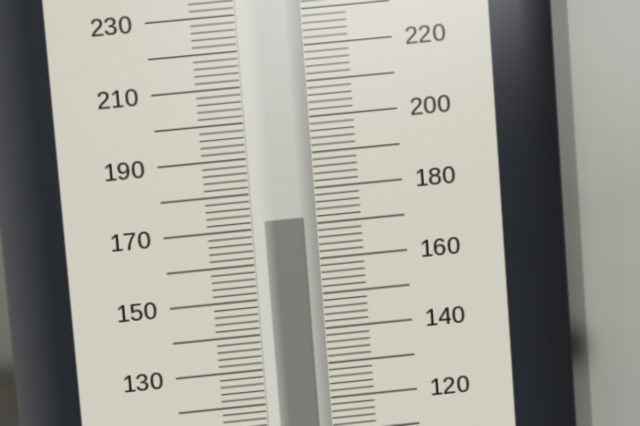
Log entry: 172
